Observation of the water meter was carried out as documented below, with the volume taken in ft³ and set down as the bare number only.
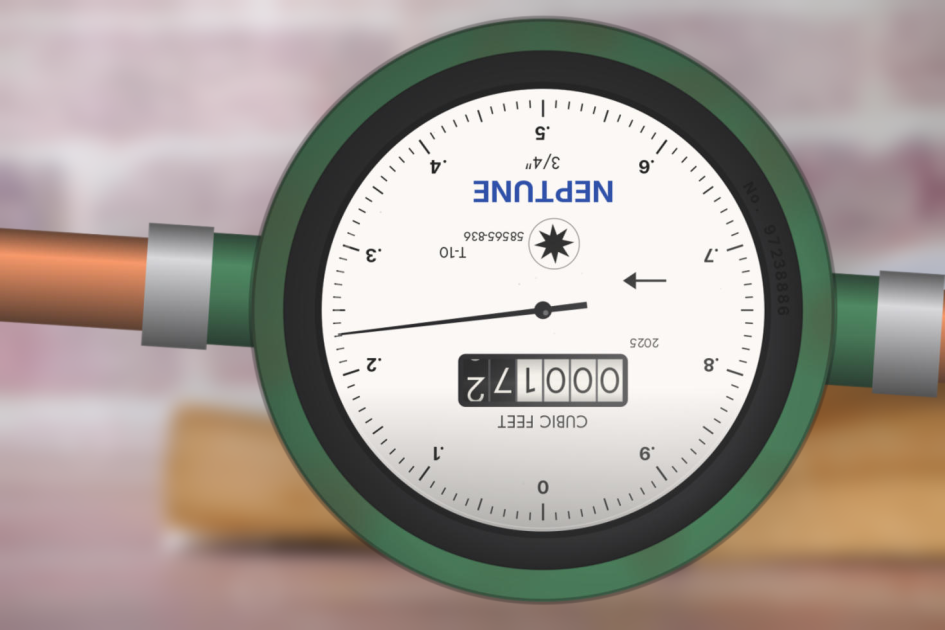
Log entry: 172.23
